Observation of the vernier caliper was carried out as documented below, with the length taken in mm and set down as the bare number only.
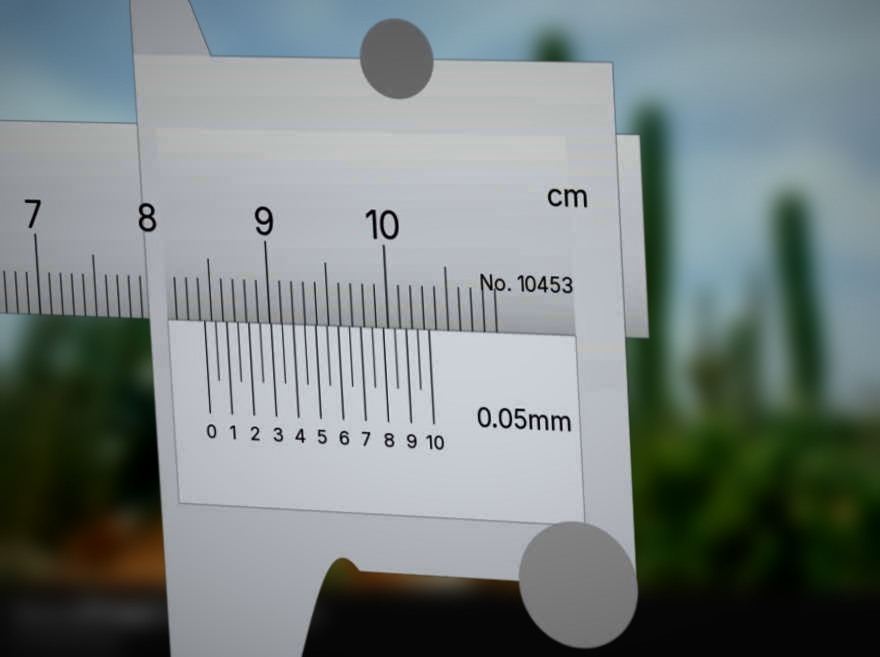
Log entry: 84.4
